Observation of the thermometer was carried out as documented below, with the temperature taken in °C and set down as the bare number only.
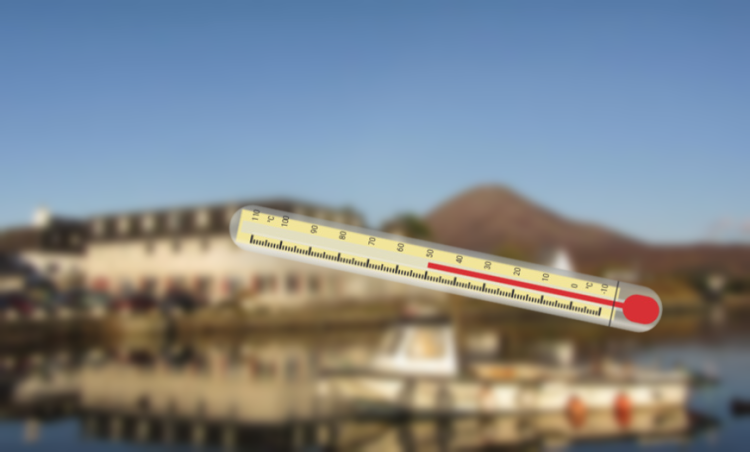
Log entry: 50
